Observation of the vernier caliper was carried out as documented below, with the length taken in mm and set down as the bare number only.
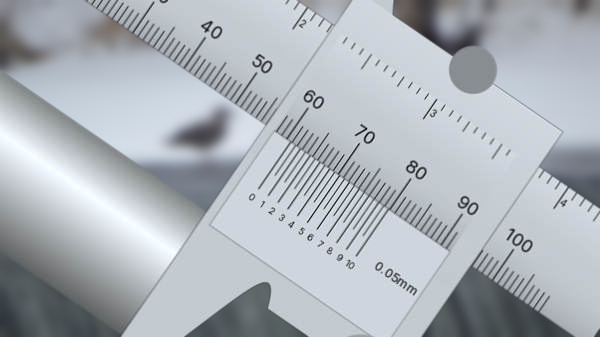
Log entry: 60.8
